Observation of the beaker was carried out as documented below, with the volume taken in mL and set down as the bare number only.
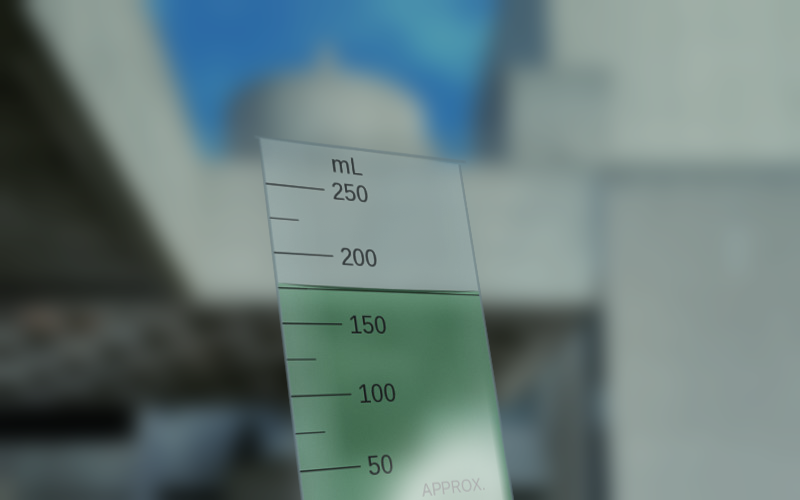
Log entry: 175
